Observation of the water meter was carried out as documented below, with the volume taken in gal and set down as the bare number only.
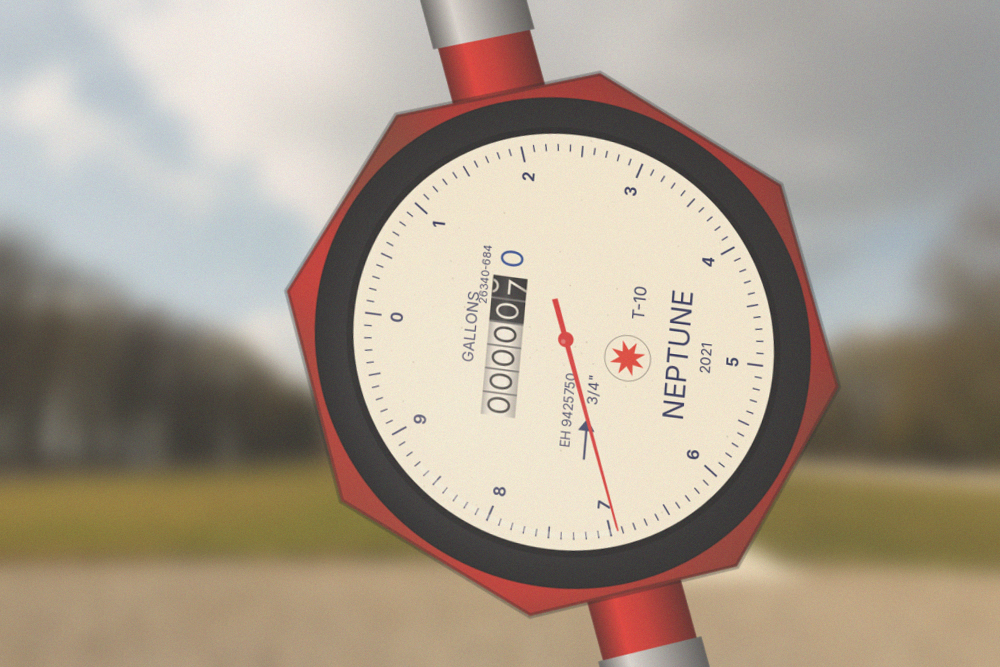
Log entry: 66.9
